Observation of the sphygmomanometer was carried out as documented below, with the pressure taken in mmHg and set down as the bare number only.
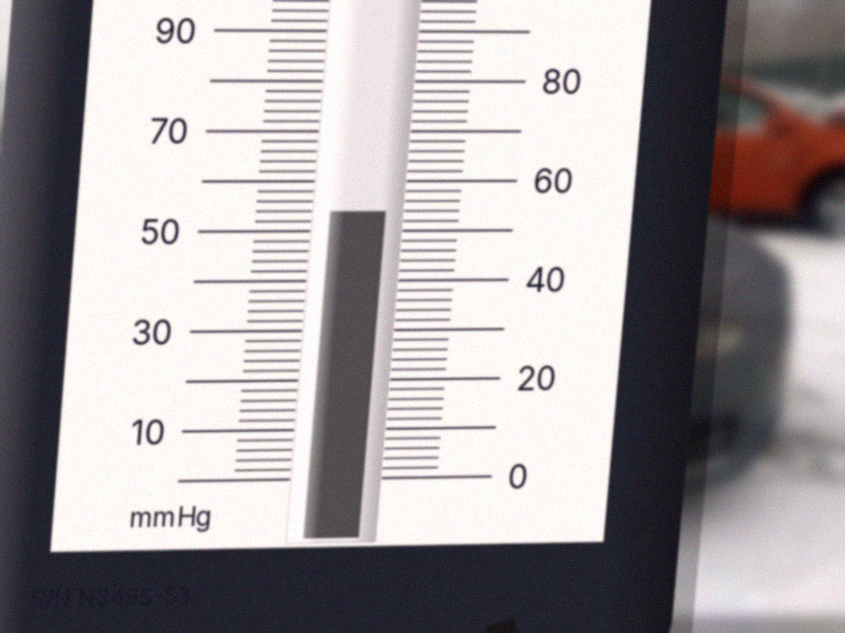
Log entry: 54
